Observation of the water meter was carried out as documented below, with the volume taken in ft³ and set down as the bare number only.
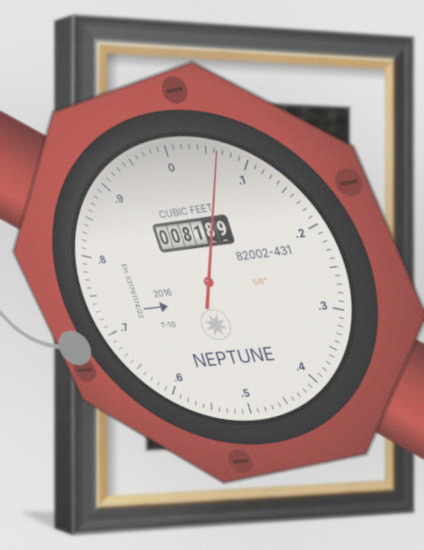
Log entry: 8189.06
